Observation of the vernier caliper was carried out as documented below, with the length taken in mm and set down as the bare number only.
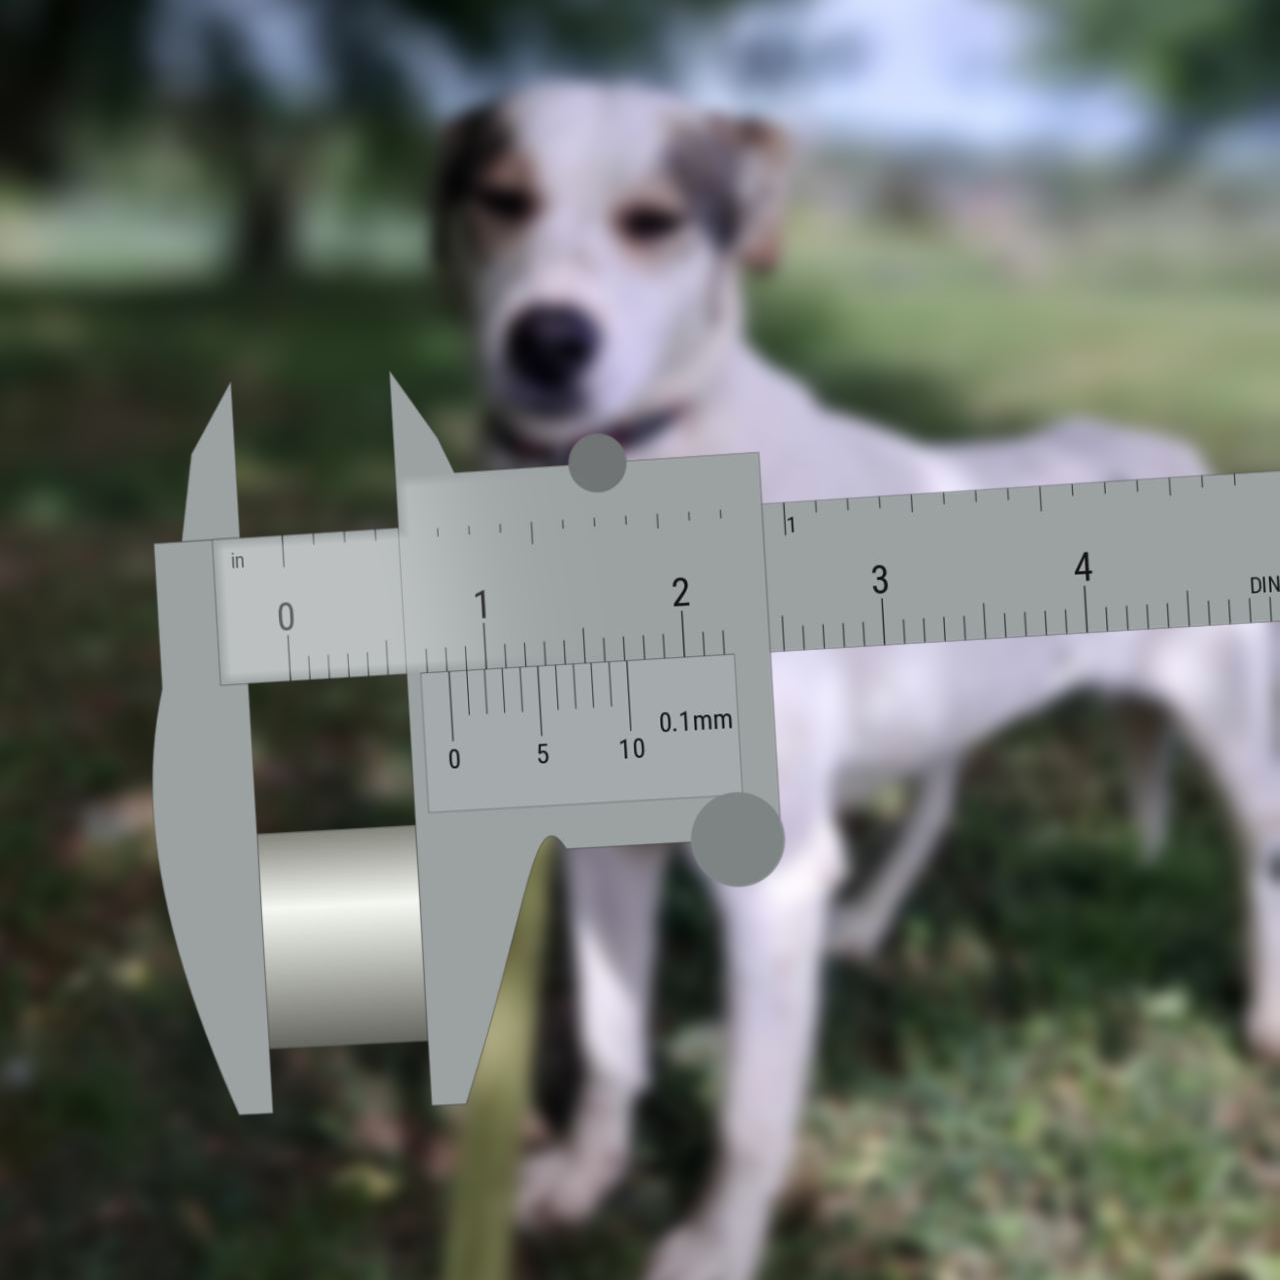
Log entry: 8.1
